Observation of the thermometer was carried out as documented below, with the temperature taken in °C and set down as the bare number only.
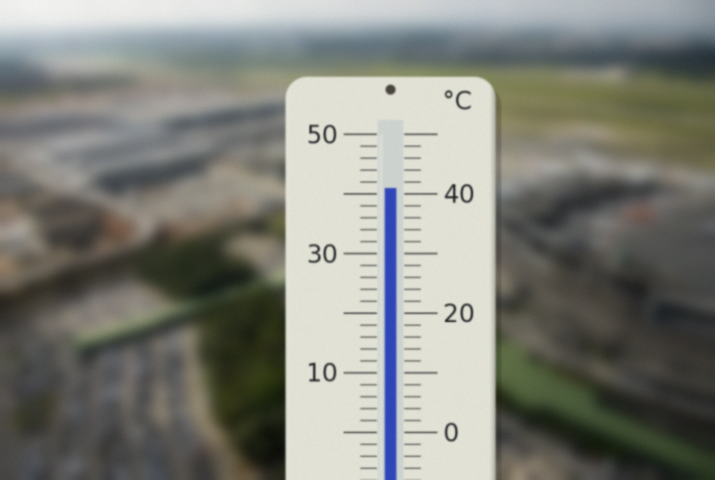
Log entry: 41
